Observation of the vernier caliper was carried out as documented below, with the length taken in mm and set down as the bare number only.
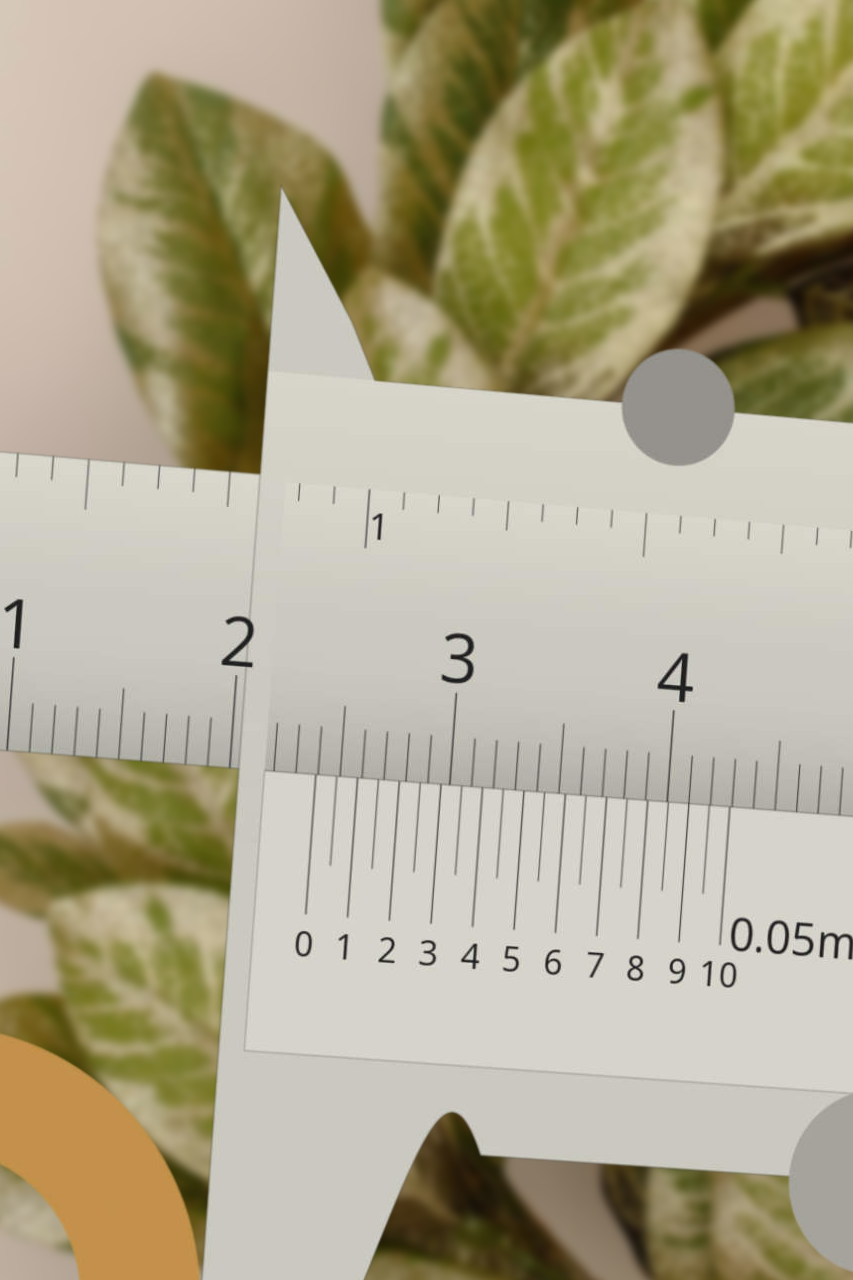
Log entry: 23.9
